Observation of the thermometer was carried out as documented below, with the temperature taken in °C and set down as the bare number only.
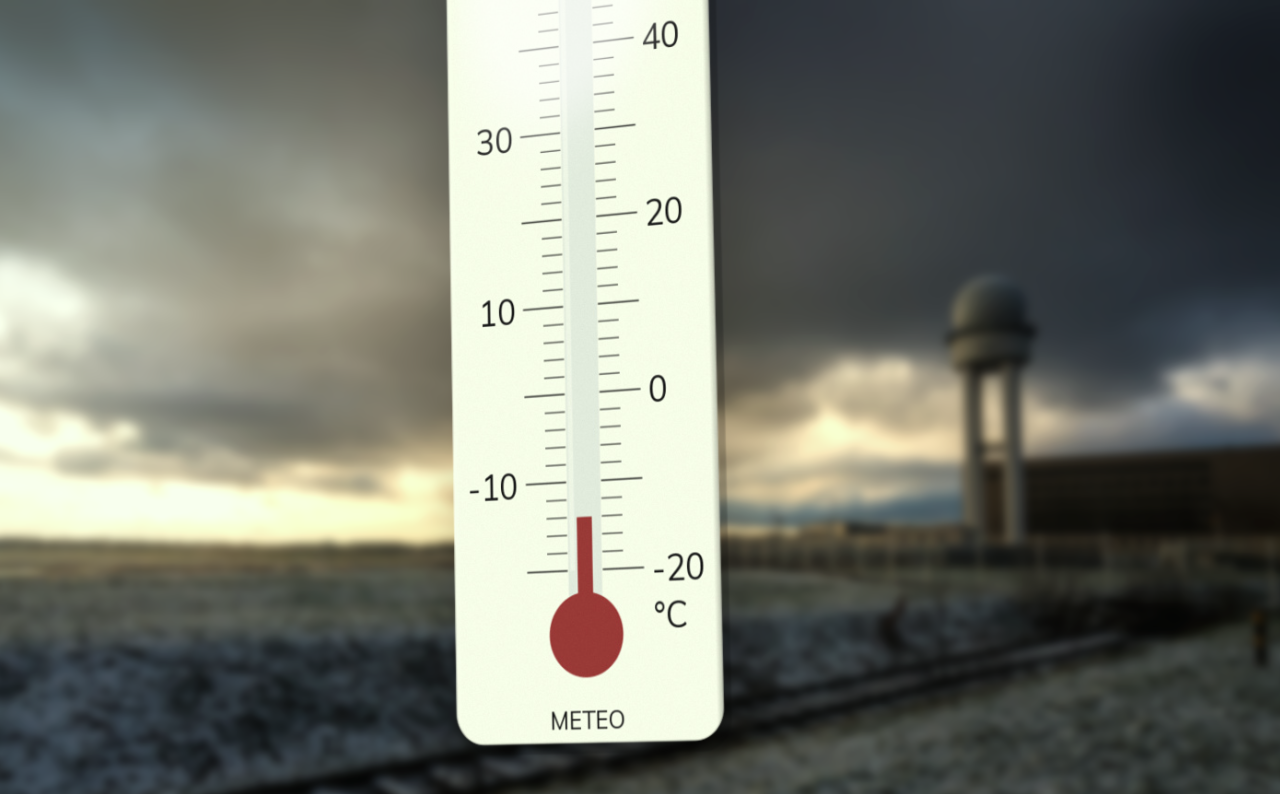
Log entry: -14
